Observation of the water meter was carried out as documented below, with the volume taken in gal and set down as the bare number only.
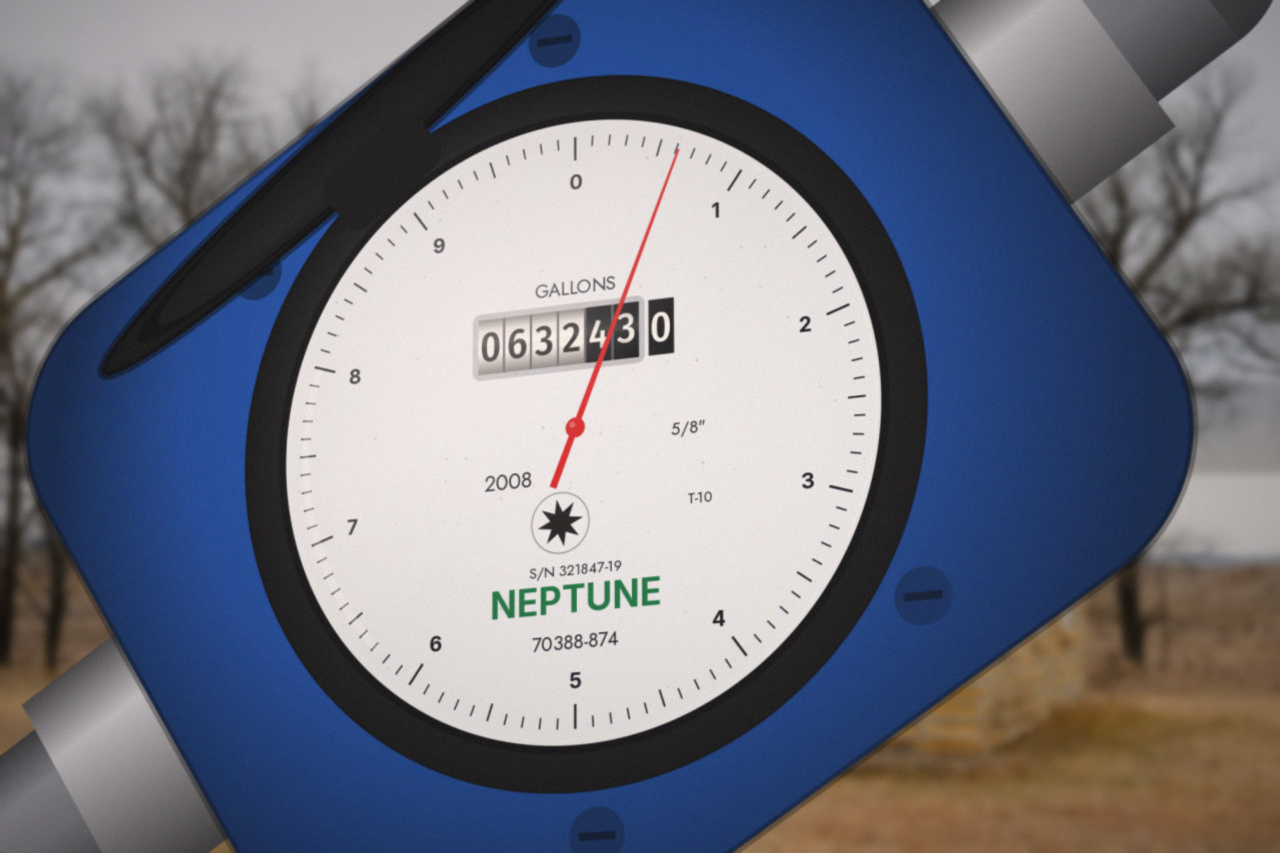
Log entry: 632430.6
